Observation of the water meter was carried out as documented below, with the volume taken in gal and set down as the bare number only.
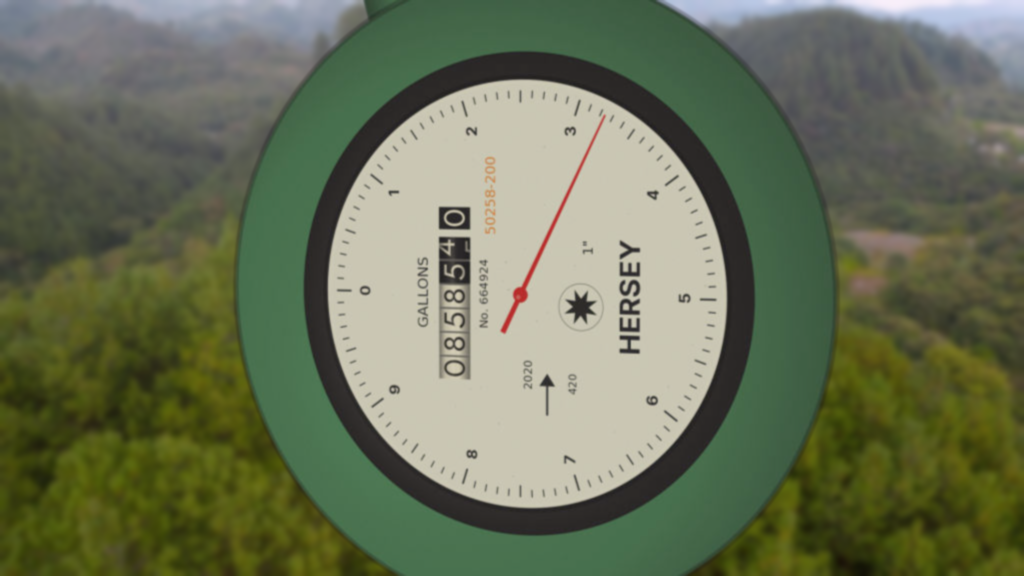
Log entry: 858543.2
